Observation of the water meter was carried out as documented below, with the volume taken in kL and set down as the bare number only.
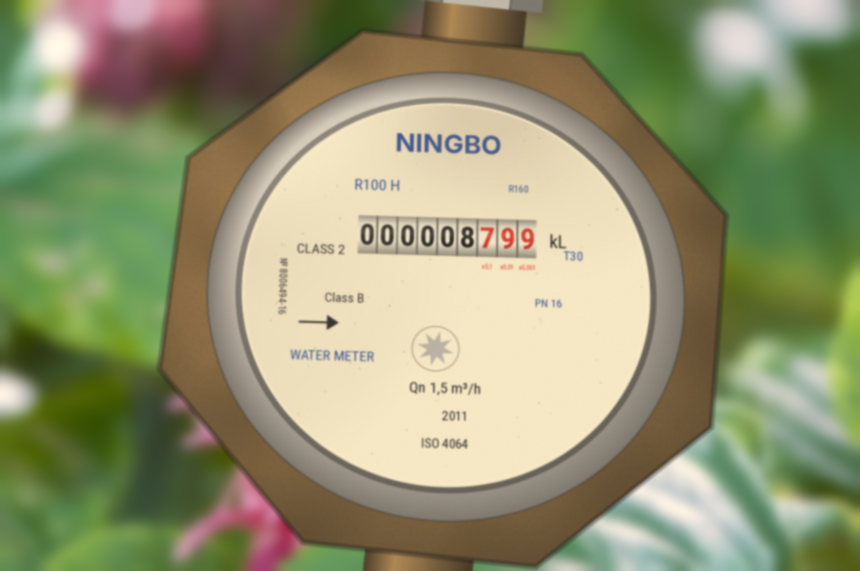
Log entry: 8.799
